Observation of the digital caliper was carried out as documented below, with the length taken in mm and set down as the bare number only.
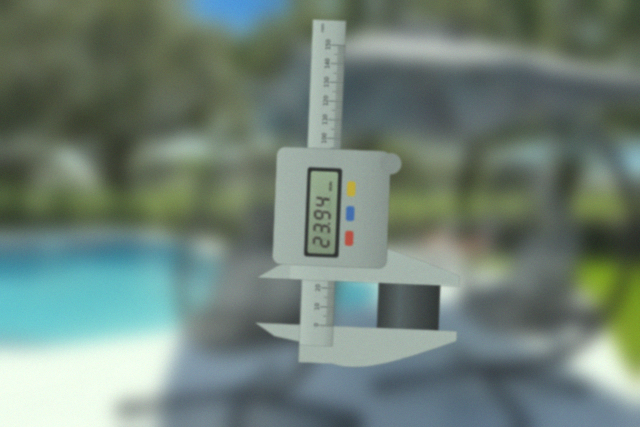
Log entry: 23.94
